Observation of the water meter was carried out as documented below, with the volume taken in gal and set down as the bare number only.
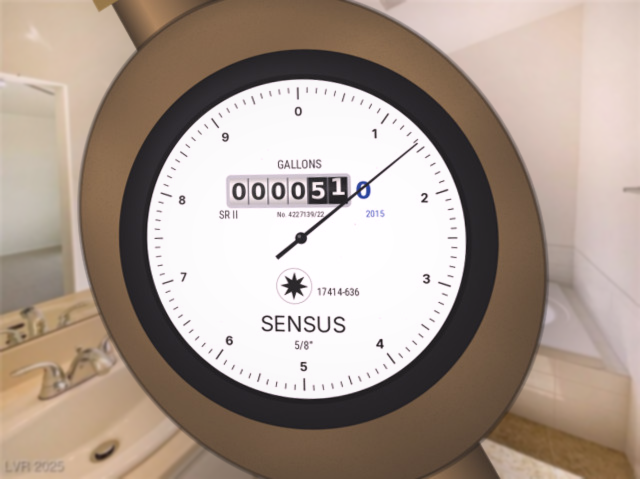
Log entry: 511.4
